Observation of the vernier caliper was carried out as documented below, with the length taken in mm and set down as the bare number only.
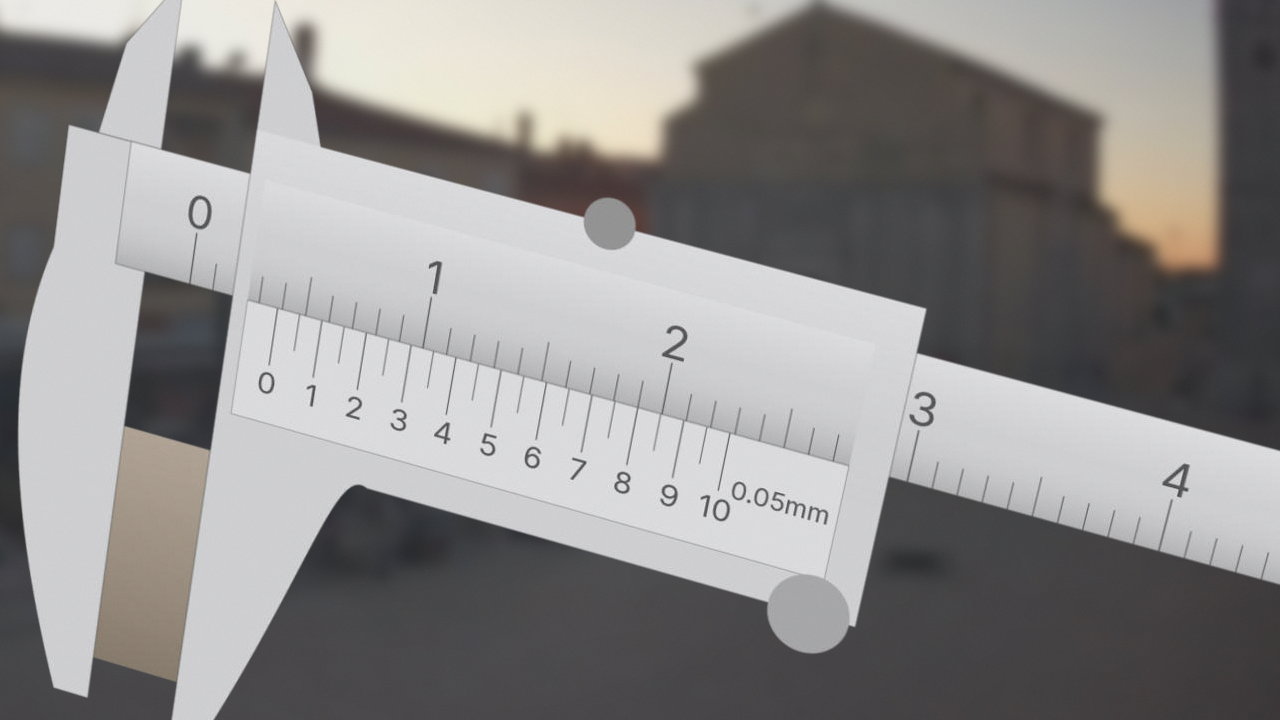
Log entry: 3.8
